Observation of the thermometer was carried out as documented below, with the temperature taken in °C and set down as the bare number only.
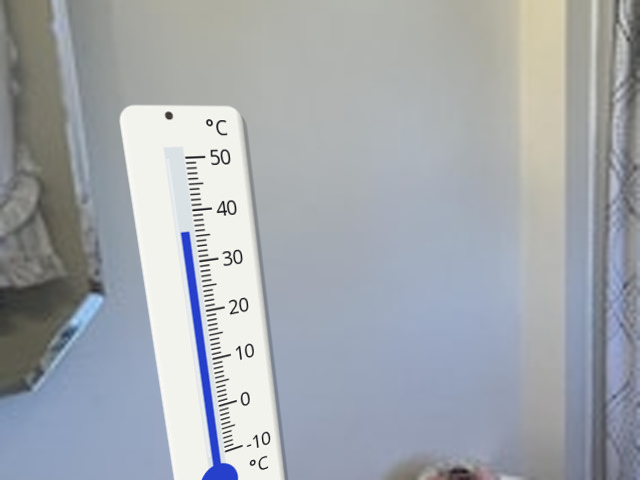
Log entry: 36
